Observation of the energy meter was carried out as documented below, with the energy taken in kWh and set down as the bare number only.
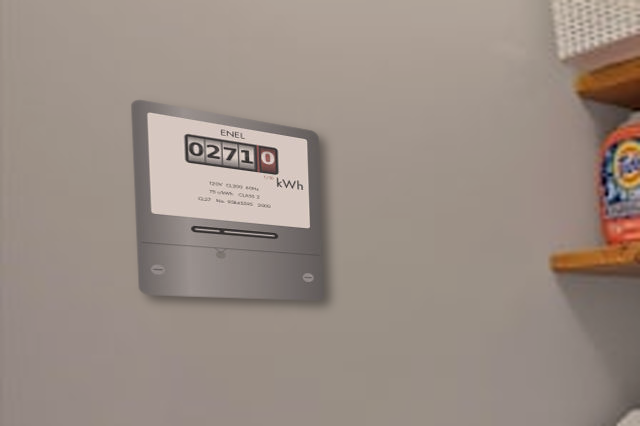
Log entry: 271.0
